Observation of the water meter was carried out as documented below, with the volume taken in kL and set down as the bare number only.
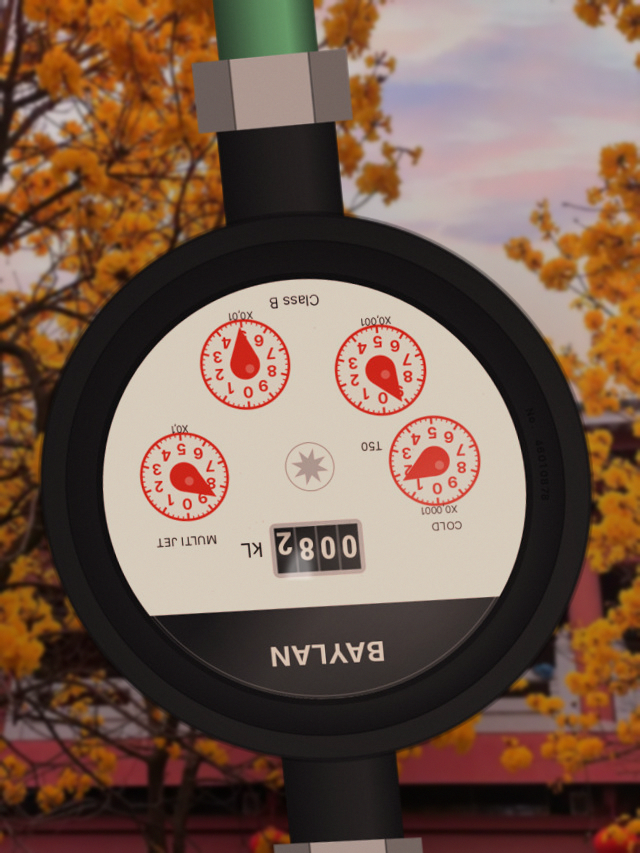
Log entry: 81.8491
